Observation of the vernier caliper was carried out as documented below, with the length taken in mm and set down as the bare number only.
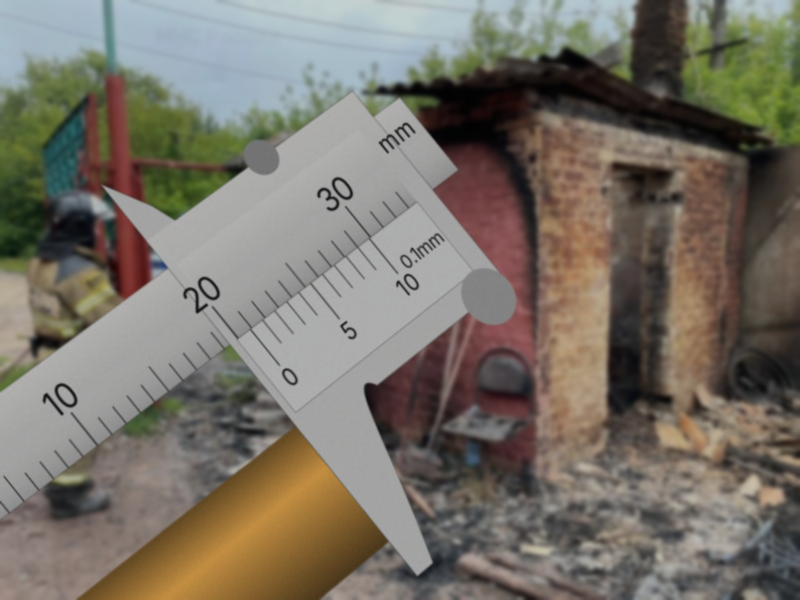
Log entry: 20.9
